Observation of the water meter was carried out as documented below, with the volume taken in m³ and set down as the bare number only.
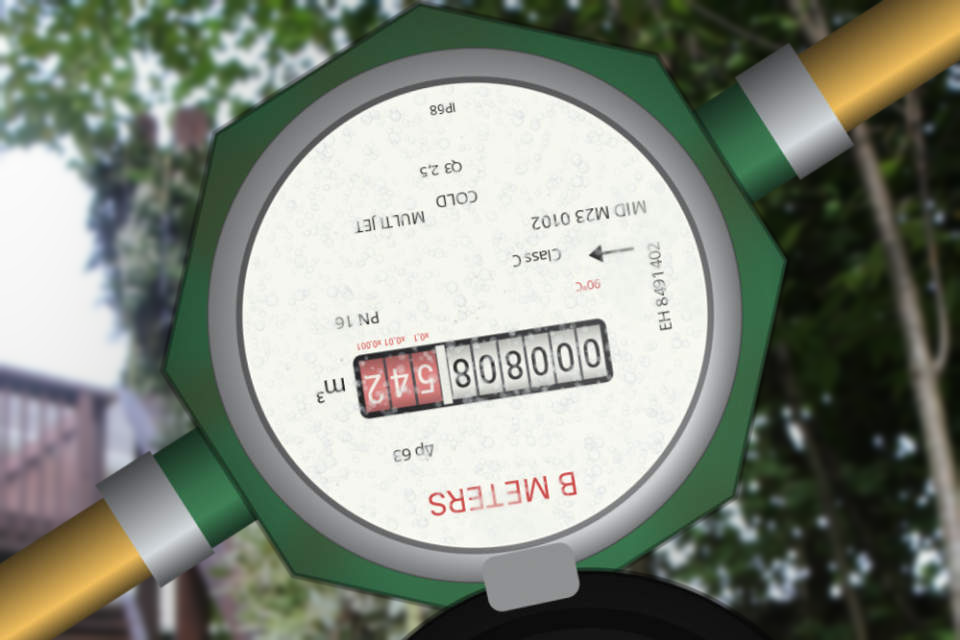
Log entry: 808.542
